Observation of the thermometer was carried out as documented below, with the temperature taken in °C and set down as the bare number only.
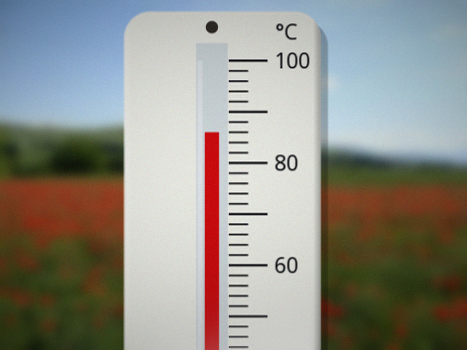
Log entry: 86
